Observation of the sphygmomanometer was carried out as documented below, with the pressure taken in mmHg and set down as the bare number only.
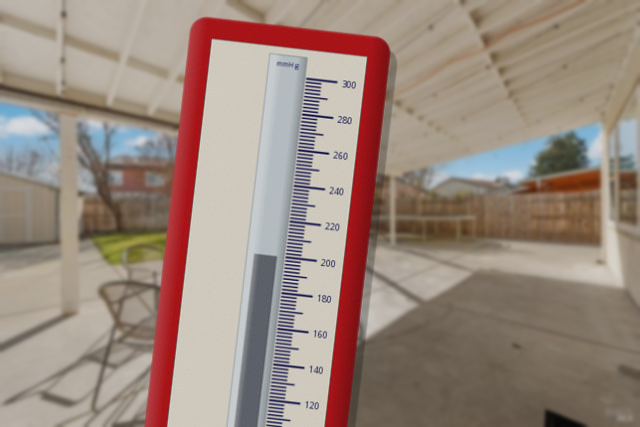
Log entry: 200
